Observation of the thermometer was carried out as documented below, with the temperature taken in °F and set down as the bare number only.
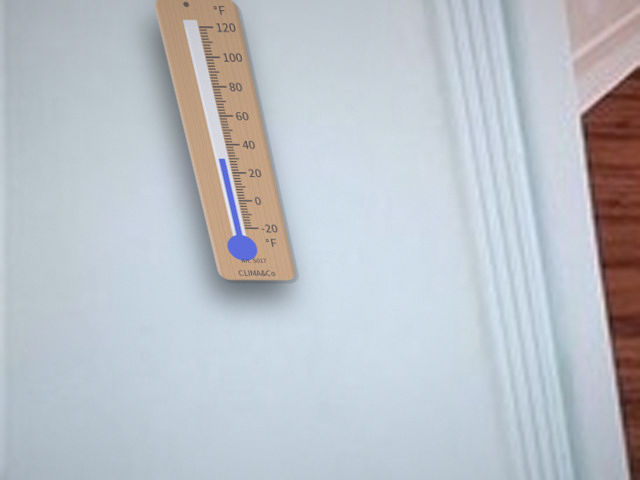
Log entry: 30
